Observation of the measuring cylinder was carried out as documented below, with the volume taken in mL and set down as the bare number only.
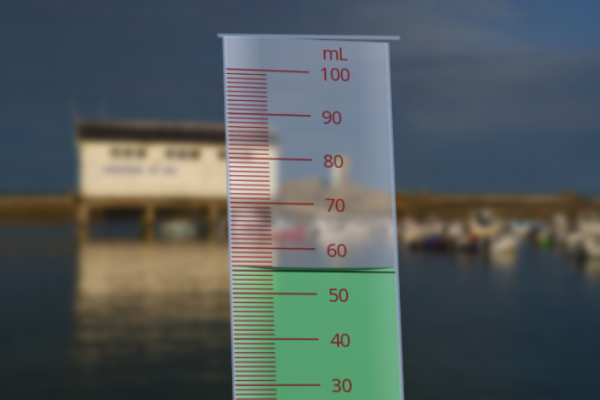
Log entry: 55
